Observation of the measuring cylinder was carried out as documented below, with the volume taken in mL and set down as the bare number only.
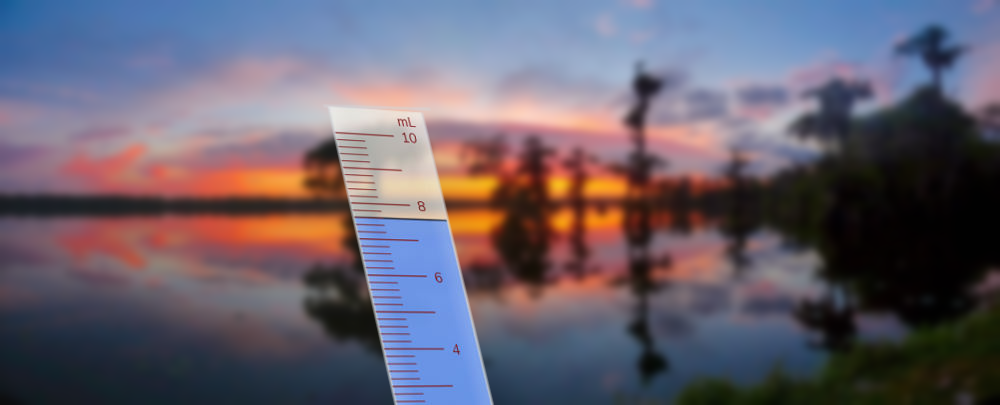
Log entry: 7.6
